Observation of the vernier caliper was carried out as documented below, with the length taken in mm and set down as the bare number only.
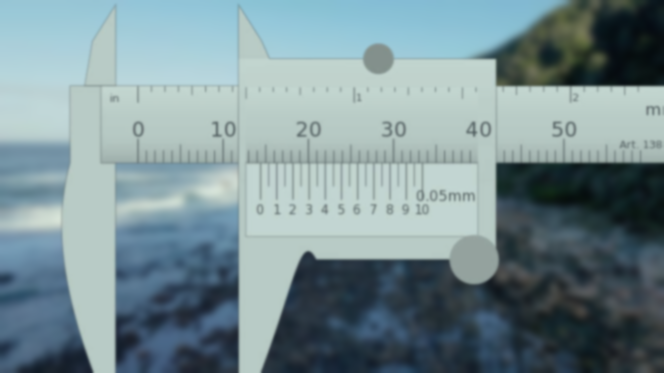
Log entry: 14.4
